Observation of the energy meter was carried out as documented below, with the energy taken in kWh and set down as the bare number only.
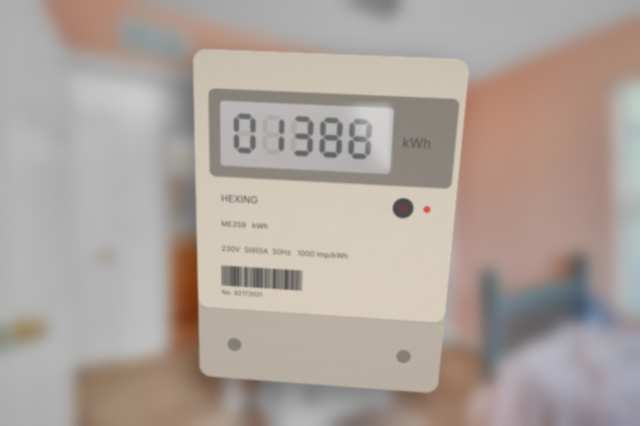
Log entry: 1388
